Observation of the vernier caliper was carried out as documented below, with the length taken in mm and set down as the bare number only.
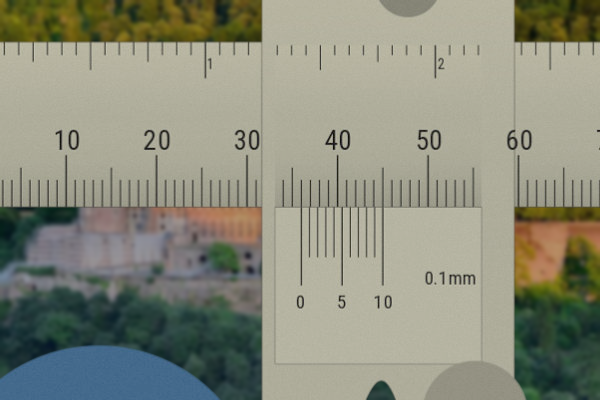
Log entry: 36.0
